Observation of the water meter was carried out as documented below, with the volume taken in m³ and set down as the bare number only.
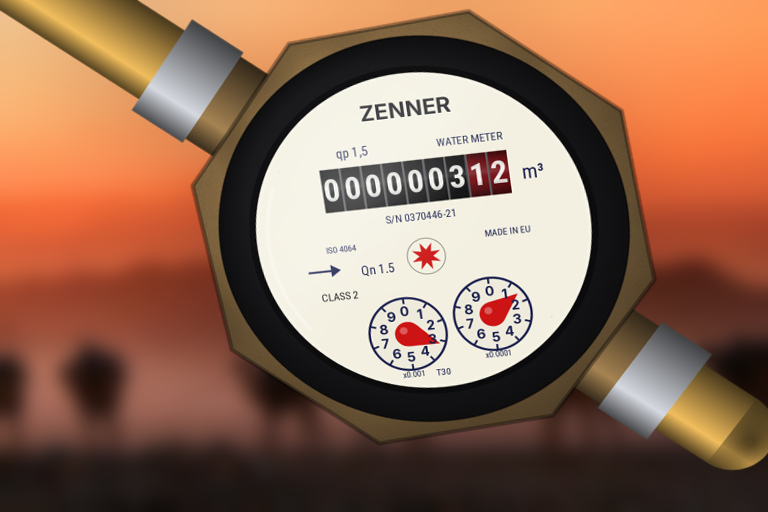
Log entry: 3.1231
